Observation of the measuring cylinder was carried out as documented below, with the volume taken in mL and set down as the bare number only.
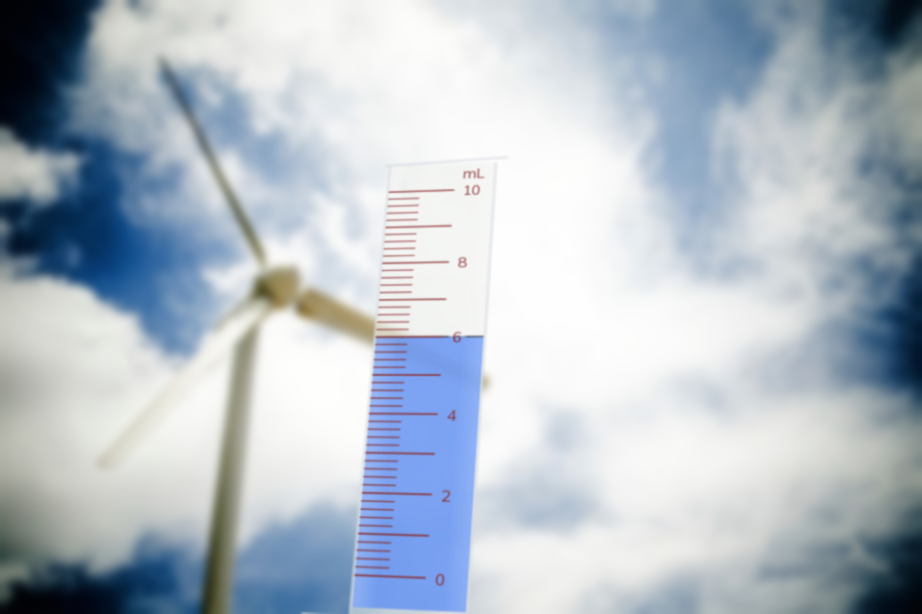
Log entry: 6
